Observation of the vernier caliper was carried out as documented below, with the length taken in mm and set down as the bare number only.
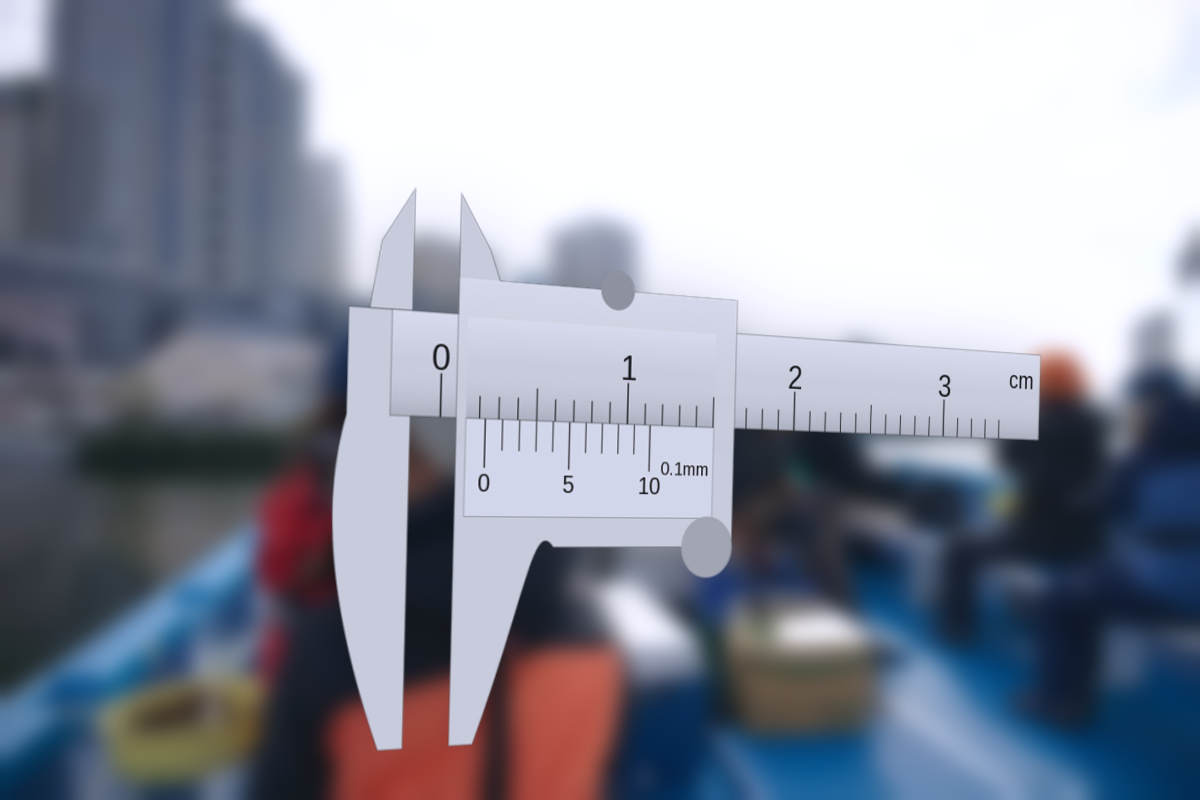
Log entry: 2.3
